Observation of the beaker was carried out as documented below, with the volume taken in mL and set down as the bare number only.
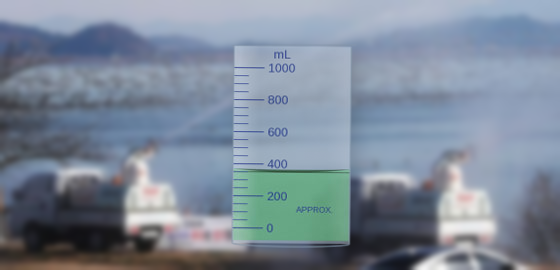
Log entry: 350
